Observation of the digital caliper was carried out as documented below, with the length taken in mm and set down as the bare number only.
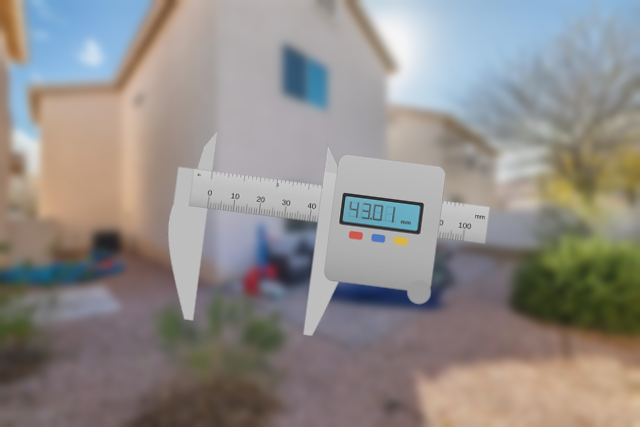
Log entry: 43.01
